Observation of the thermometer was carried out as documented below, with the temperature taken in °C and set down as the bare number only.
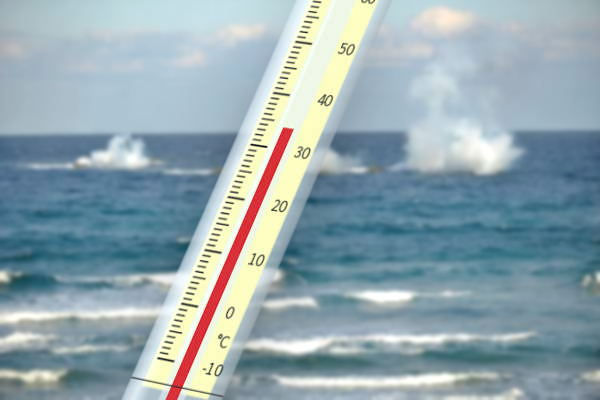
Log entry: 34
